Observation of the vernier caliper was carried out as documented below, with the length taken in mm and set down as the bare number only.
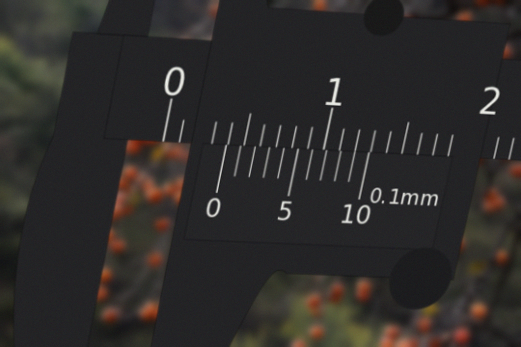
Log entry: 3.9
